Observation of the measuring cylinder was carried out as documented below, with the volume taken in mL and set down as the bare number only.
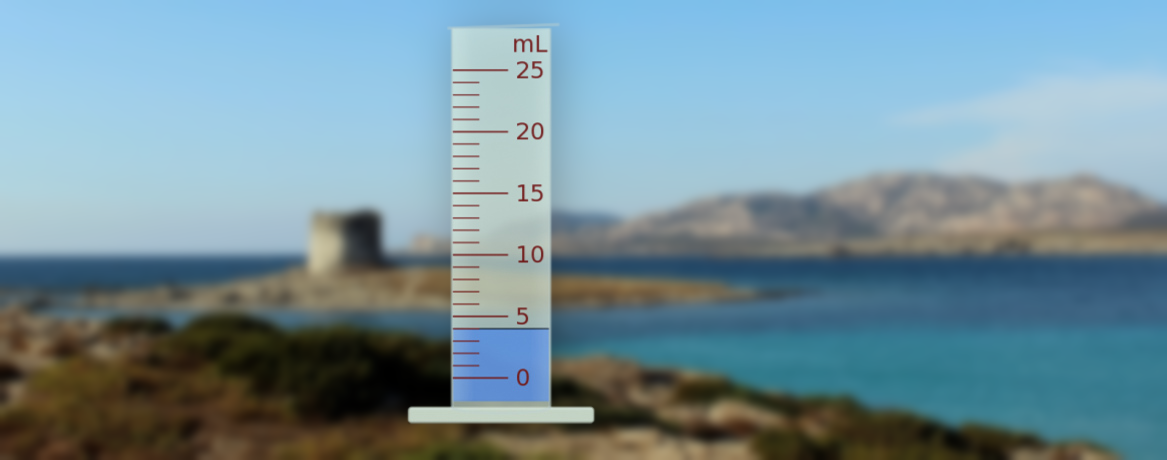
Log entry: 4
